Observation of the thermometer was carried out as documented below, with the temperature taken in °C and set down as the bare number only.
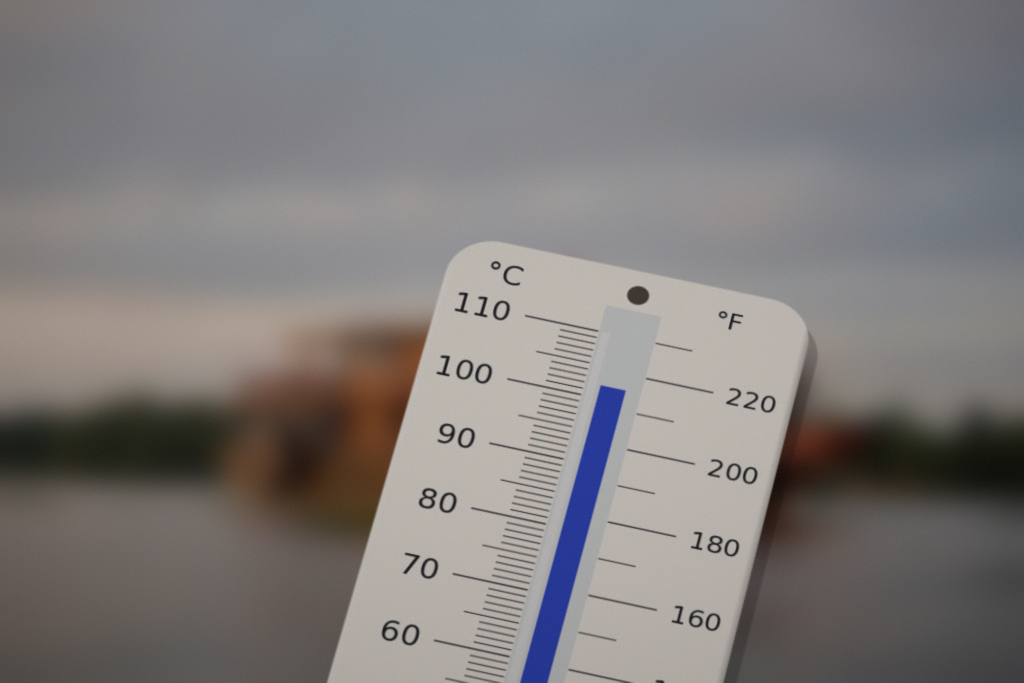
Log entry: 102
